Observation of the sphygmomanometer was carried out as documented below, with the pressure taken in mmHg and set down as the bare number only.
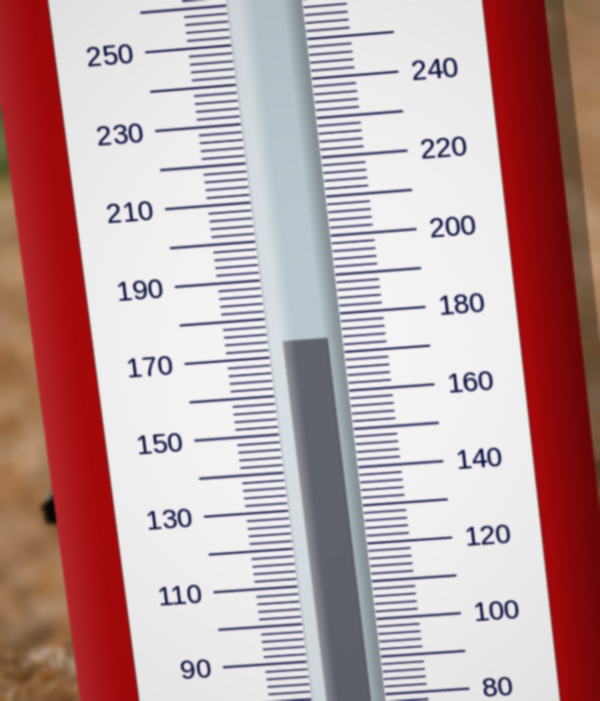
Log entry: 174
